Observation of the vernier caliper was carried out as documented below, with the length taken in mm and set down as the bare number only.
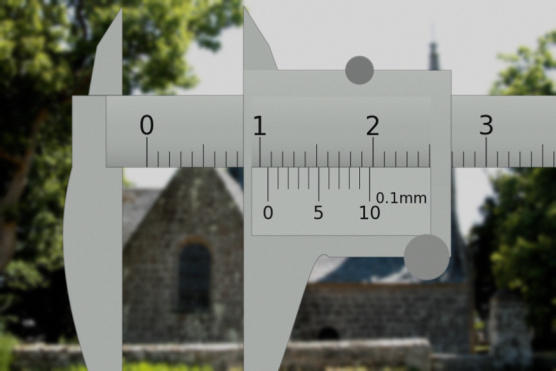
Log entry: 10.7
